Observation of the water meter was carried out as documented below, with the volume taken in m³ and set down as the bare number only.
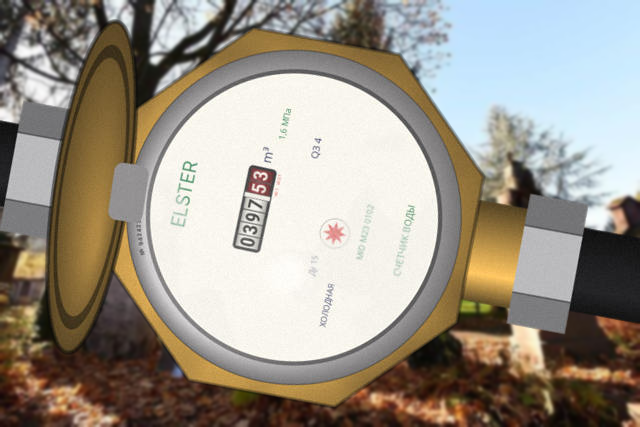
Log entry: 397.53
